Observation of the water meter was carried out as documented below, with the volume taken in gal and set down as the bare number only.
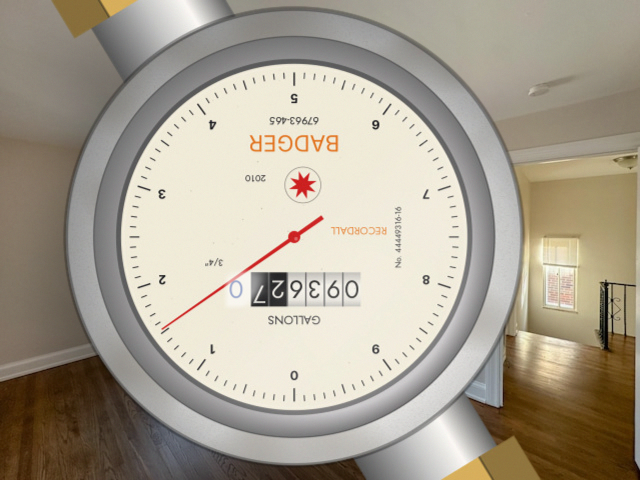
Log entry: 936271.5
